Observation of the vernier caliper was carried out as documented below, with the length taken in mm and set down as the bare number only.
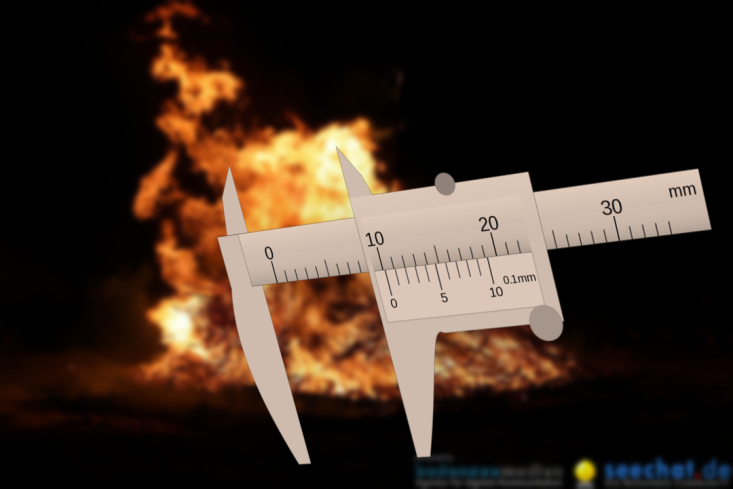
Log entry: 10.2
